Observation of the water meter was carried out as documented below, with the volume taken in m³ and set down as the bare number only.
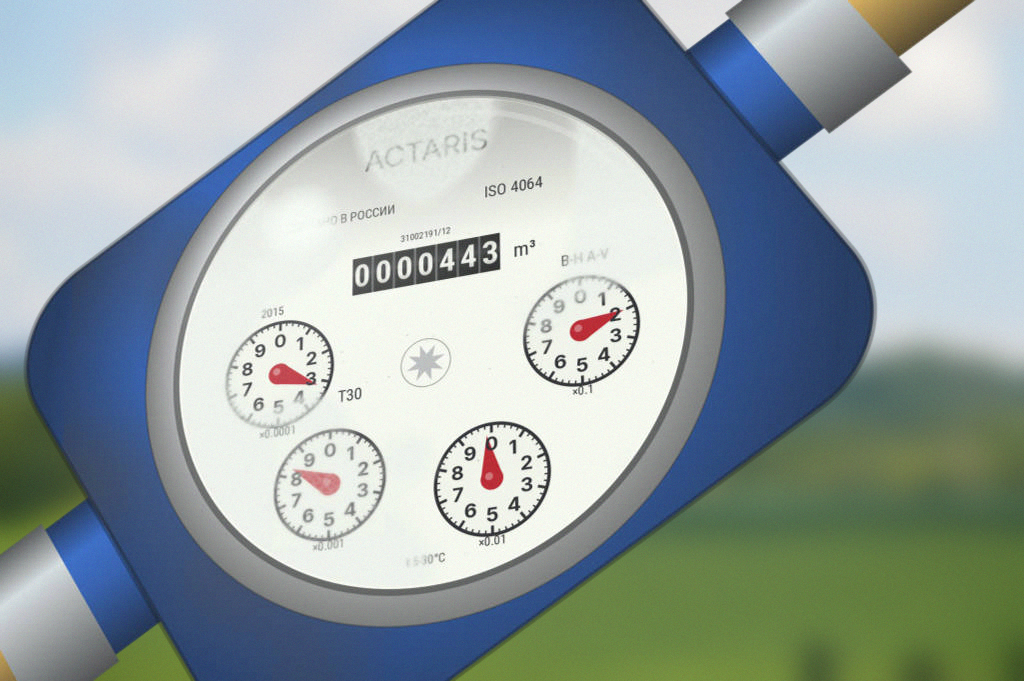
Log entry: 443.1983
